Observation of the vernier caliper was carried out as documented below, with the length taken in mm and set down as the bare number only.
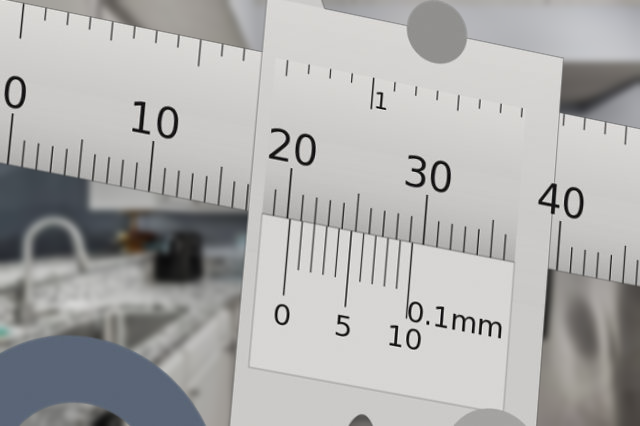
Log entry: 20.2
